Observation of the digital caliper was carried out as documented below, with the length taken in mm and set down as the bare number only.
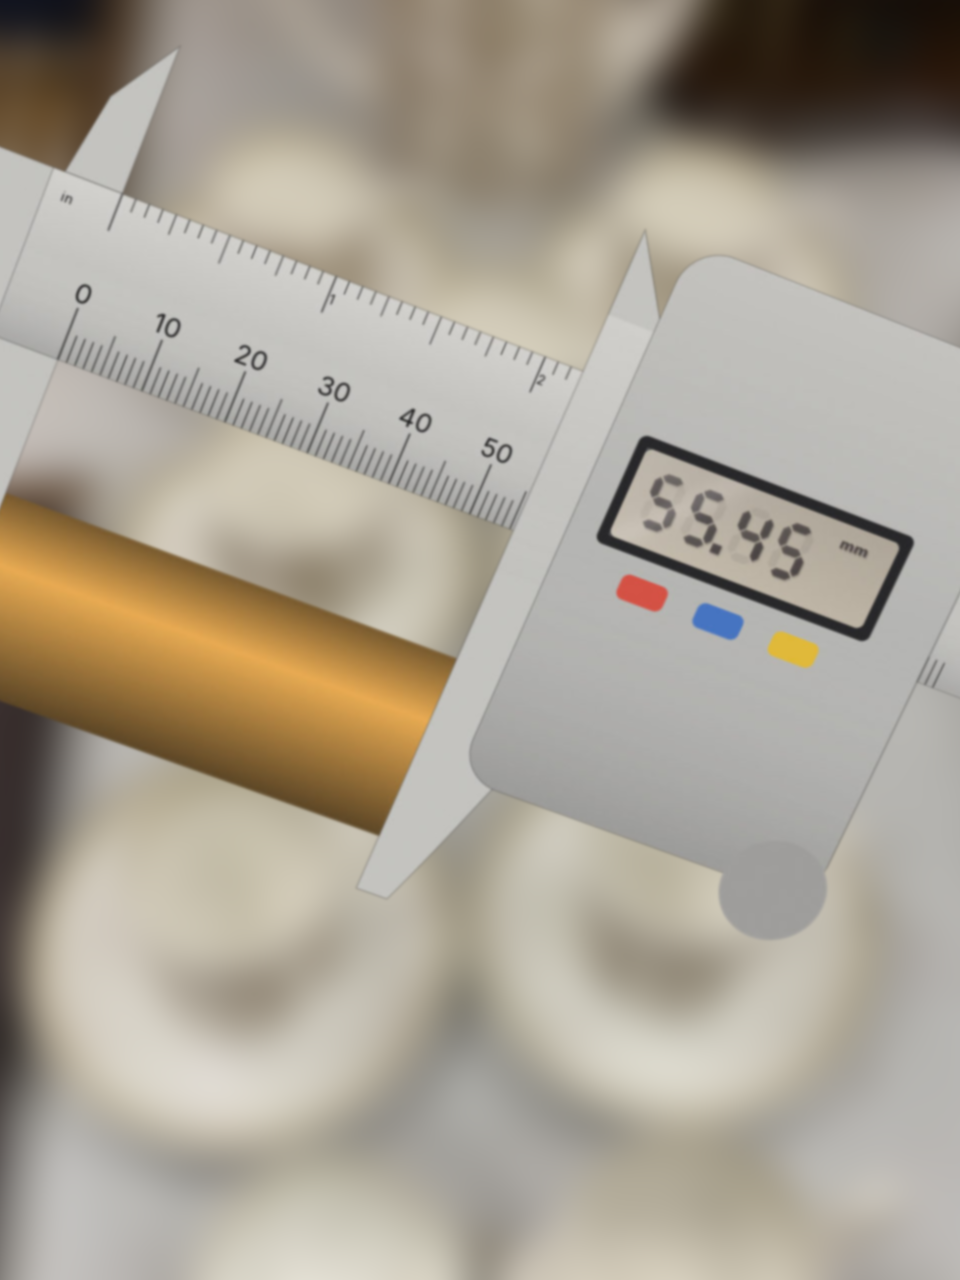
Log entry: 55.45
